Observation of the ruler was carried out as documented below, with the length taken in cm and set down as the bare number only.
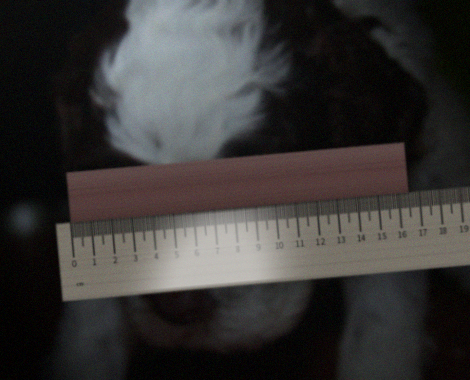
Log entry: 16.5
